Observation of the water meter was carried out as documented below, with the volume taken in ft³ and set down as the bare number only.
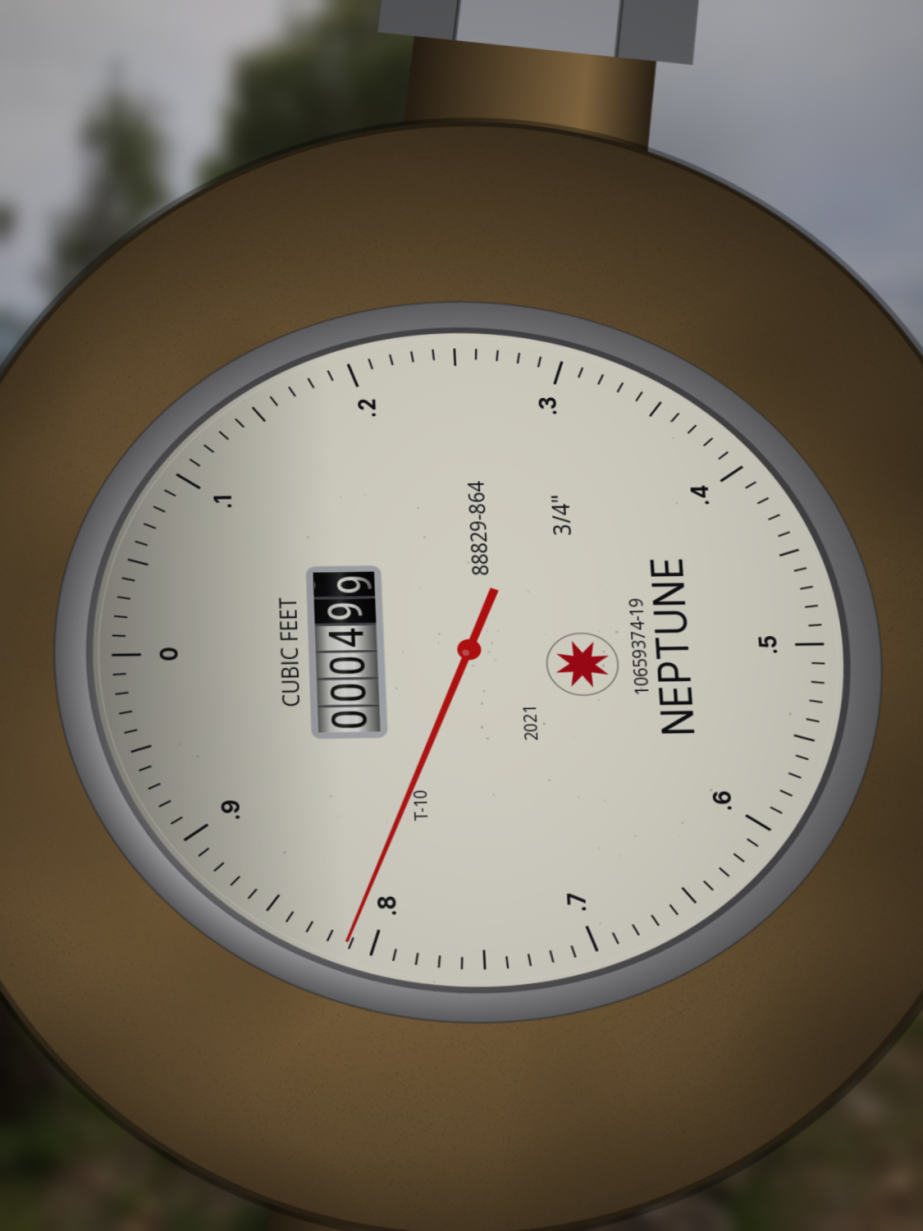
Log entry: 498.81
